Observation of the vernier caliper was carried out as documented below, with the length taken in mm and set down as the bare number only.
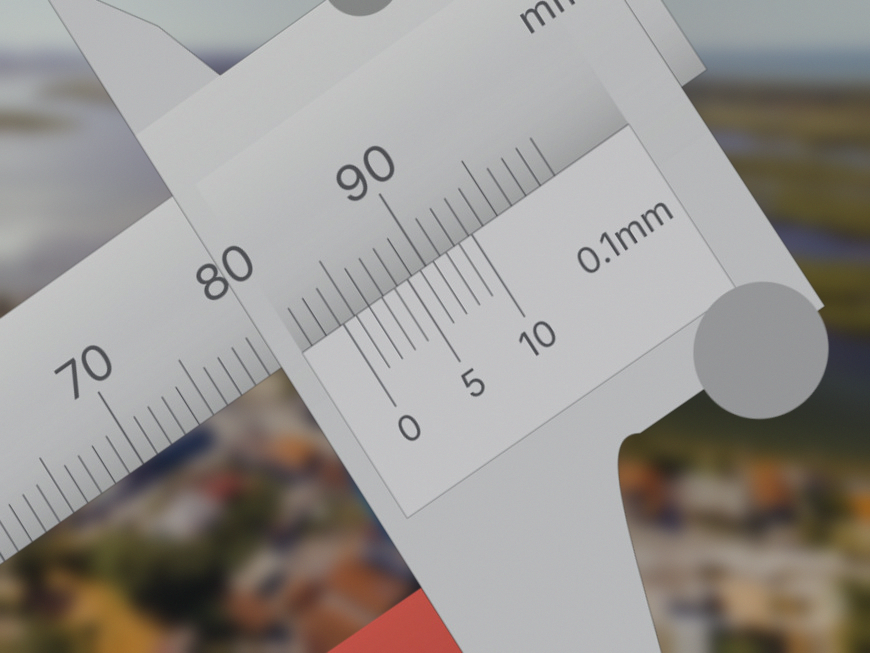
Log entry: 84.2
